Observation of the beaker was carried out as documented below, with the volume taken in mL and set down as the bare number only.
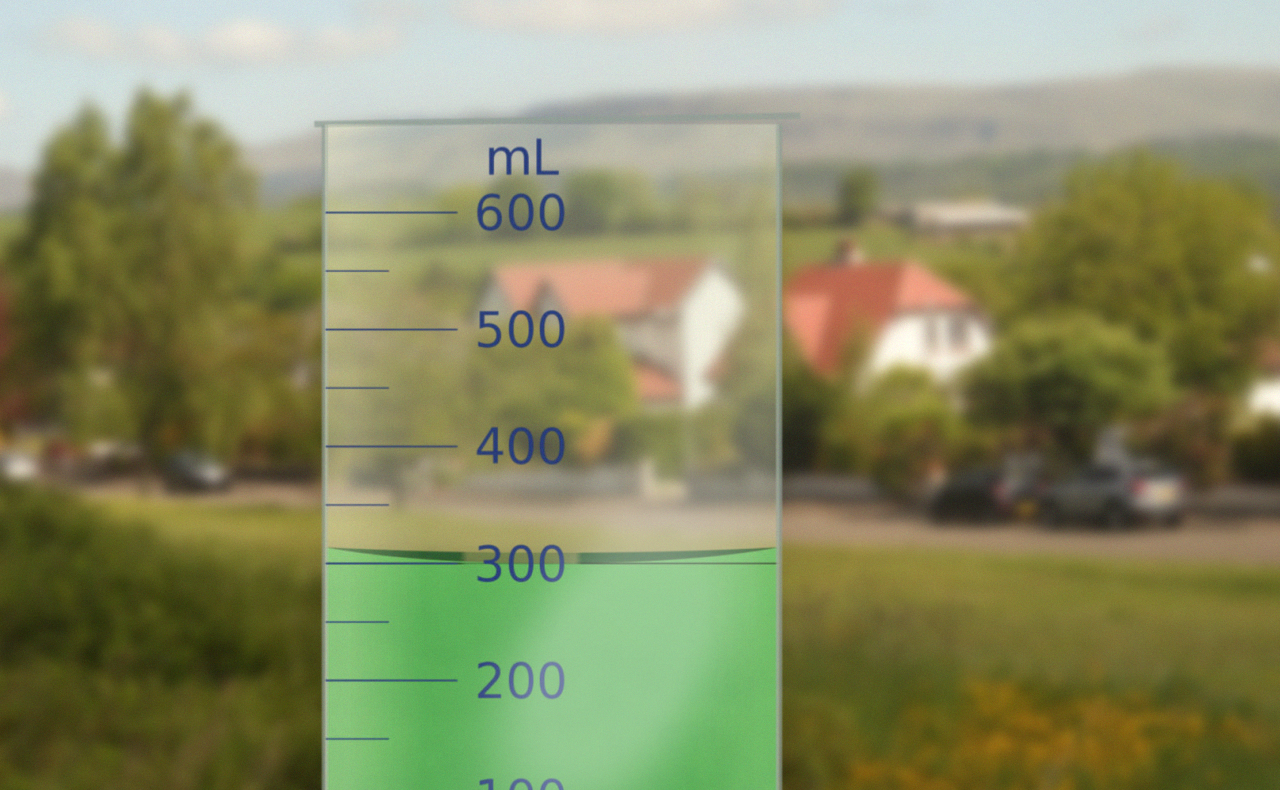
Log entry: 300
